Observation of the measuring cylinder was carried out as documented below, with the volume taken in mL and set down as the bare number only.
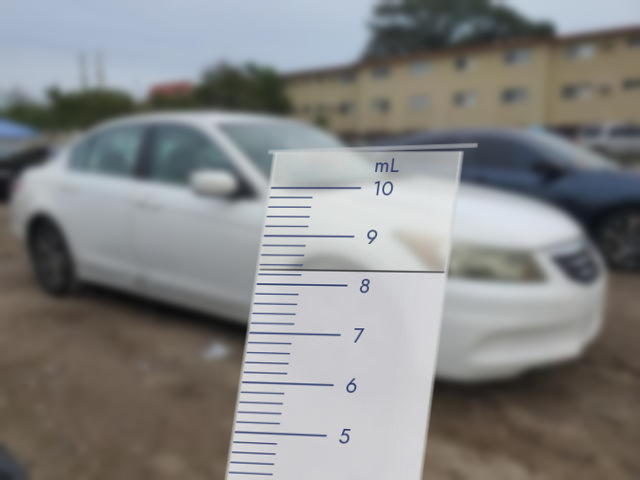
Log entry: 8.3
